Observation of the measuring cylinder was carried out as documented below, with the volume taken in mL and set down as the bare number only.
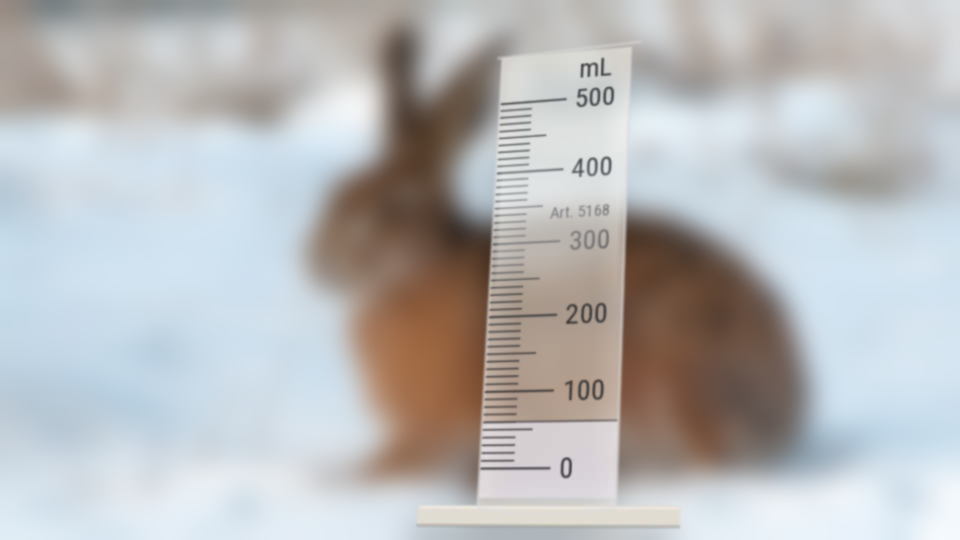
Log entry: 60
